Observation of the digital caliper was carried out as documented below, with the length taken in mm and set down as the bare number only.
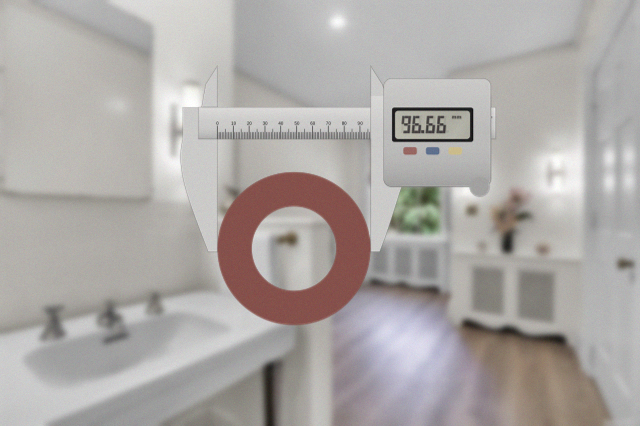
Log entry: 96.66
